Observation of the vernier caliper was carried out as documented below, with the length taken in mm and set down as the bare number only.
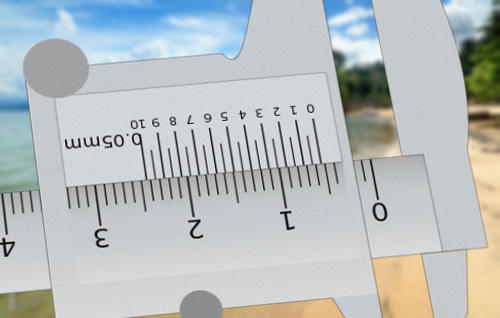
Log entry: 5.4
